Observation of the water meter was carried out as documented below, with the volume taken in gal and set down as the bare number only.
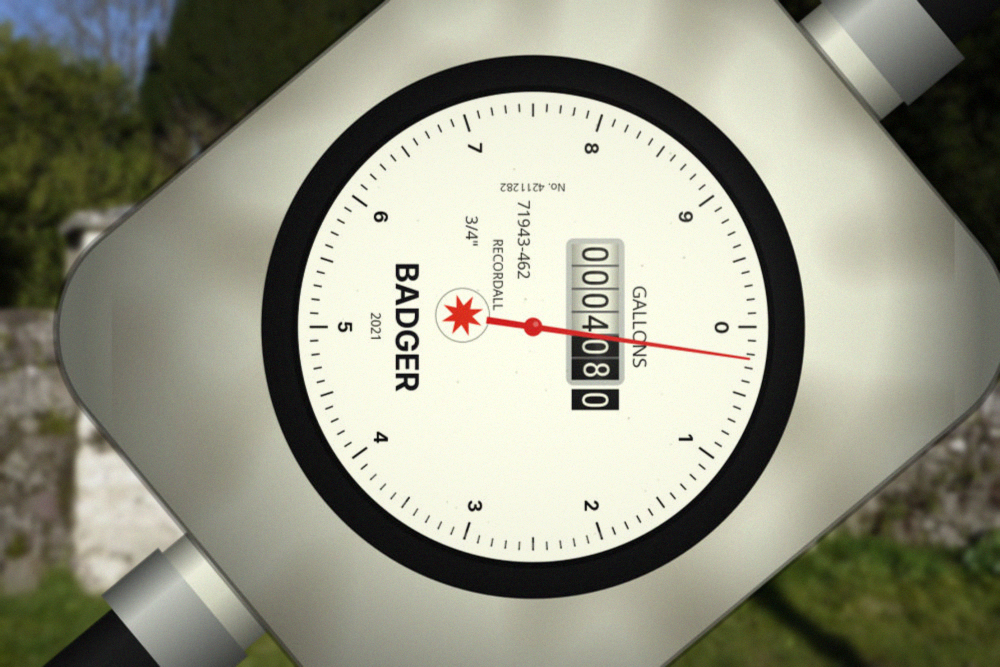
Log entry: 4080.2
